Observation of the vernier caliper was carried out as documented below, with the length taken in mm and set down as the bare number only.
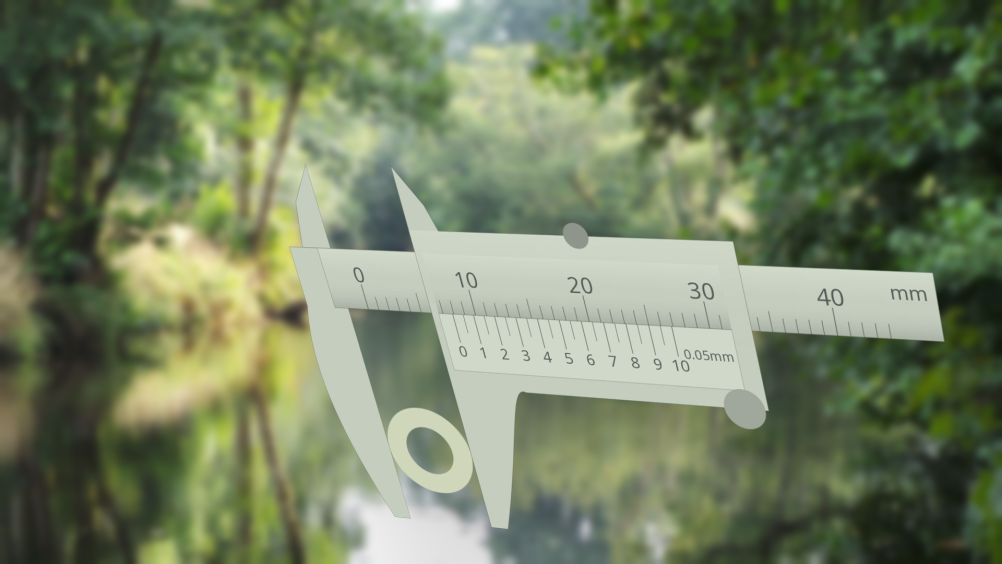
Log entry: 7.9
